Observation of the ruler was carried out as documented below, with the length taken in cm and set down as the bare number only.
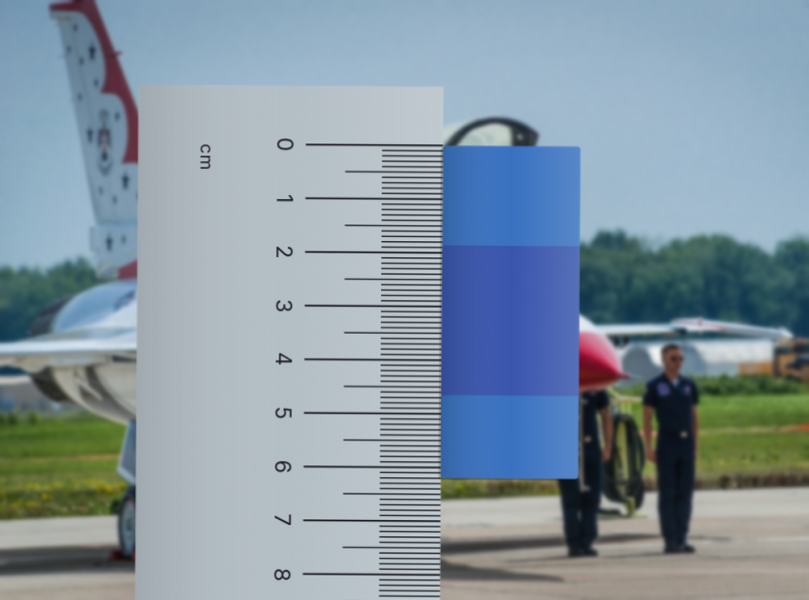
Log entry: 6.2
